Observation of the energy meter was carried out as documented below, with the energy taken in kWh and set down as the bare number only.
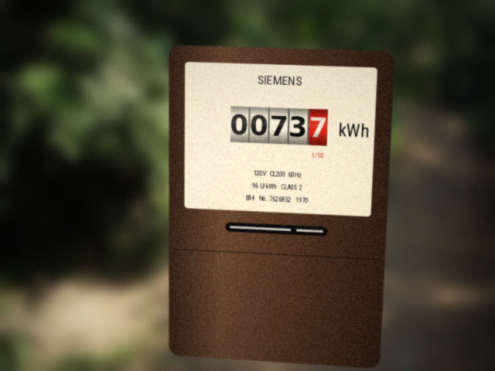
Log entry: 73.7
